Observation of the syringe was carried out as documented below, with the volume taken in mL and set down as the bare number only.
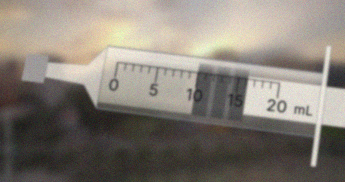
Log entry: 10
